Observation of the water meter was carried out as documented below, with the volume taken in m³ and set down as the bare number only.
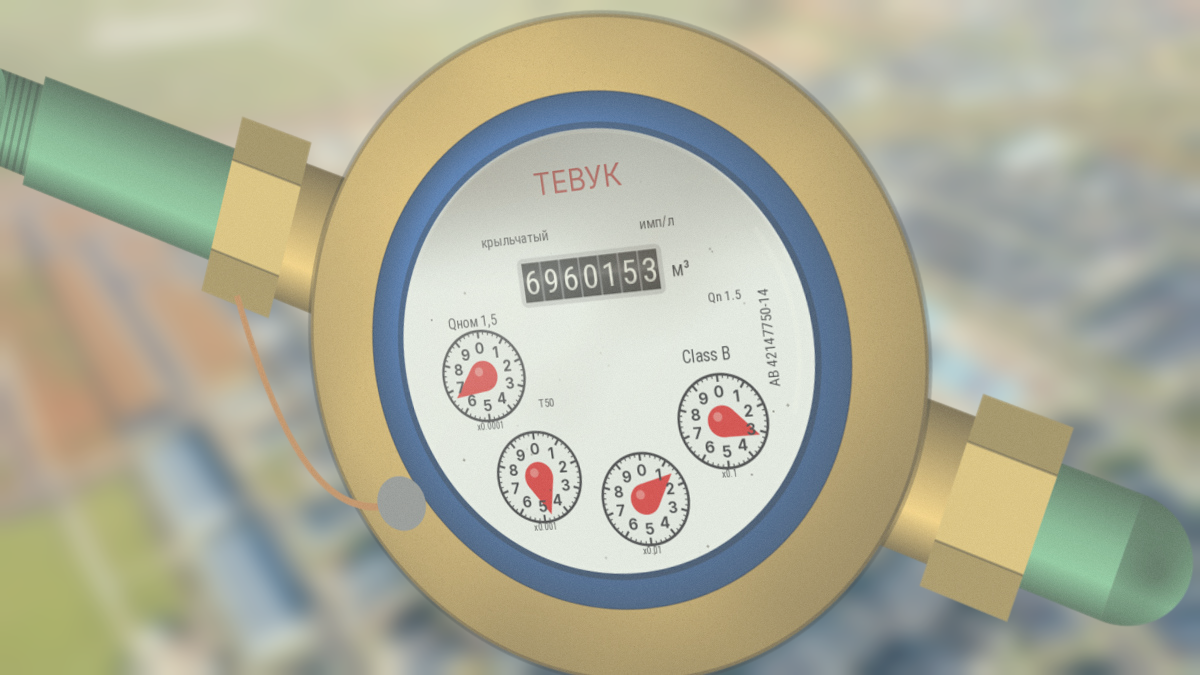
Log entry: 6960153.3146
